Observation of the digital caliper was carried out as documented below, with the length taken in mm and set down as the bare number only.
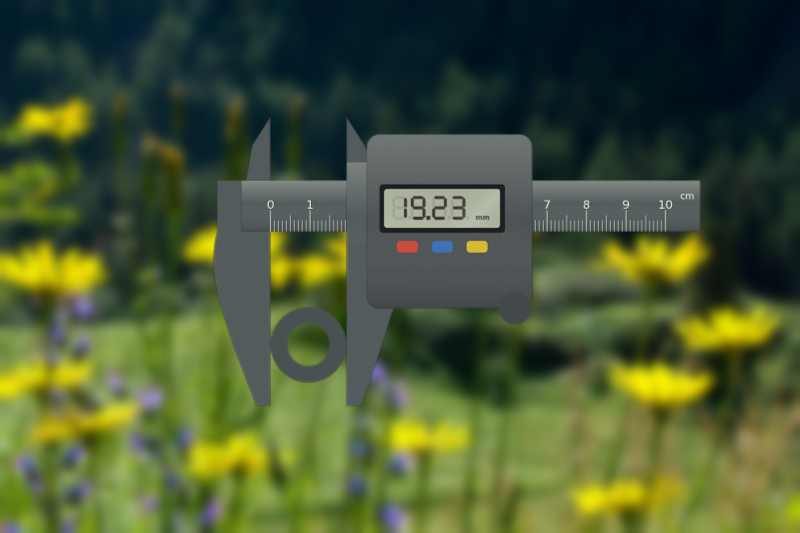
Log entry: 19.23
